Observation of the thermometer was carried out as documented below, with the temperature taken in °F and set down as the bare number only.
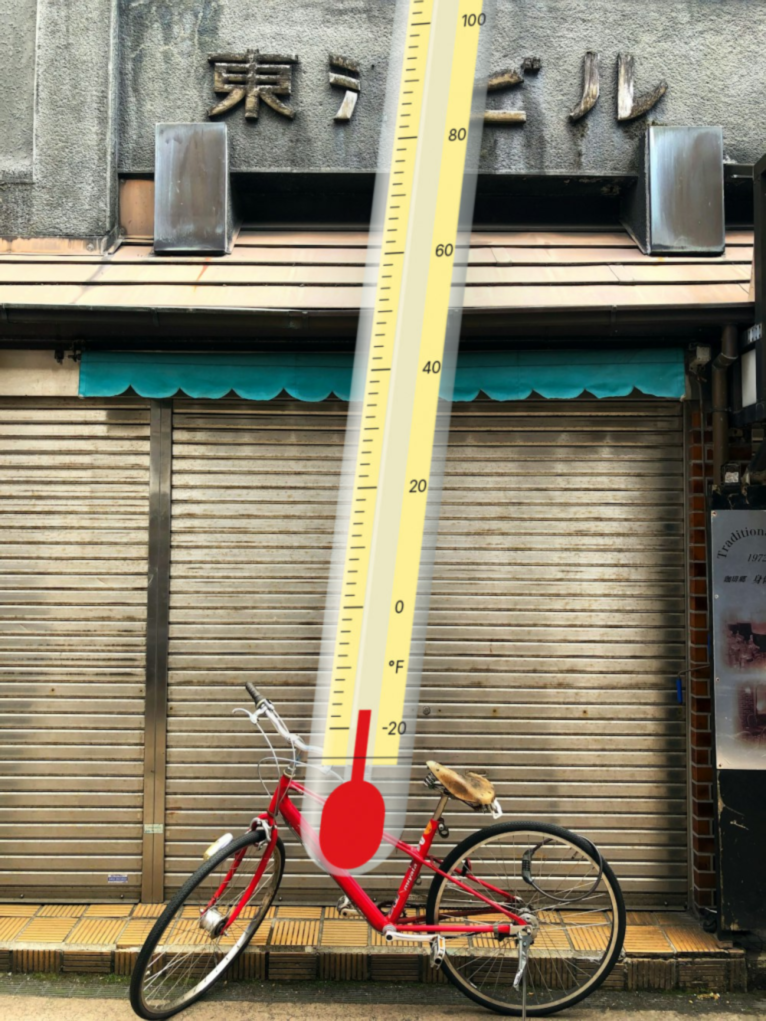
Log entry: -17
